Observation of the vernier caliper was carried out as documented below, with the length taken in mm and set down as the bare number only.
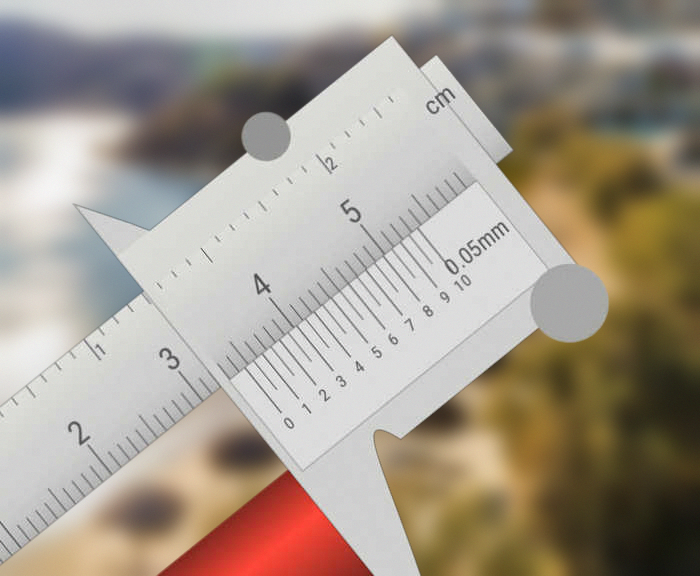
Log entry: 34.6
